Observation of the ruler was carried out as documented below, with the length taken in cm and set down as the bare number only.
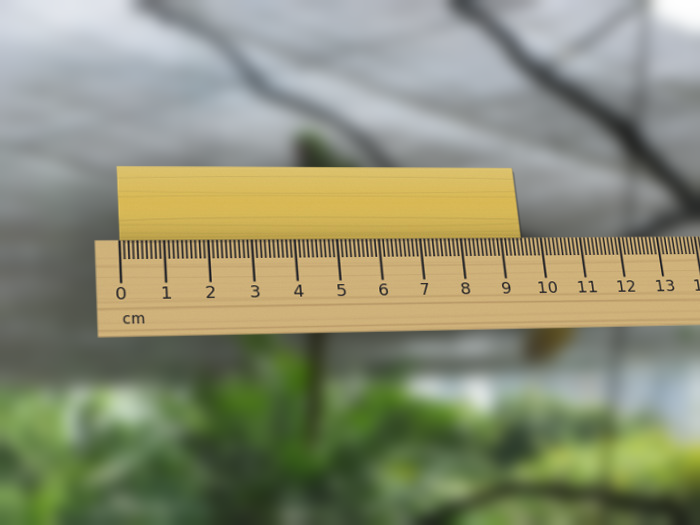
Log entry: 9.5
